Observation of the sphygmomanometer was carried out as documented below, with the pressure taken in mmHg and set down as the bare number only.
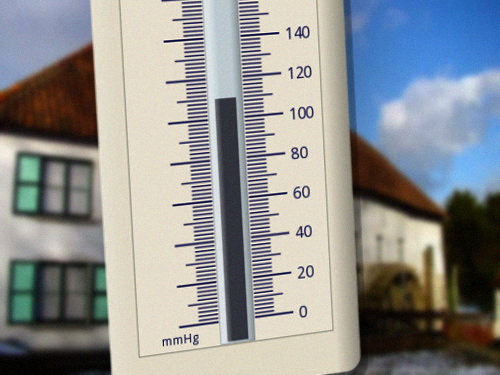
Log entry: 110
